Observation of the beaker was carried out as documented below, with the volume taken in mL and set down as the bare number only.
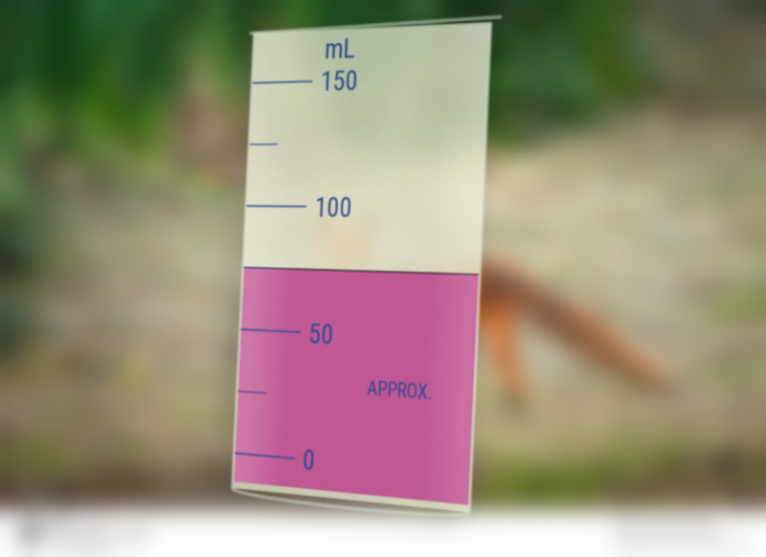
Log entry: 75
